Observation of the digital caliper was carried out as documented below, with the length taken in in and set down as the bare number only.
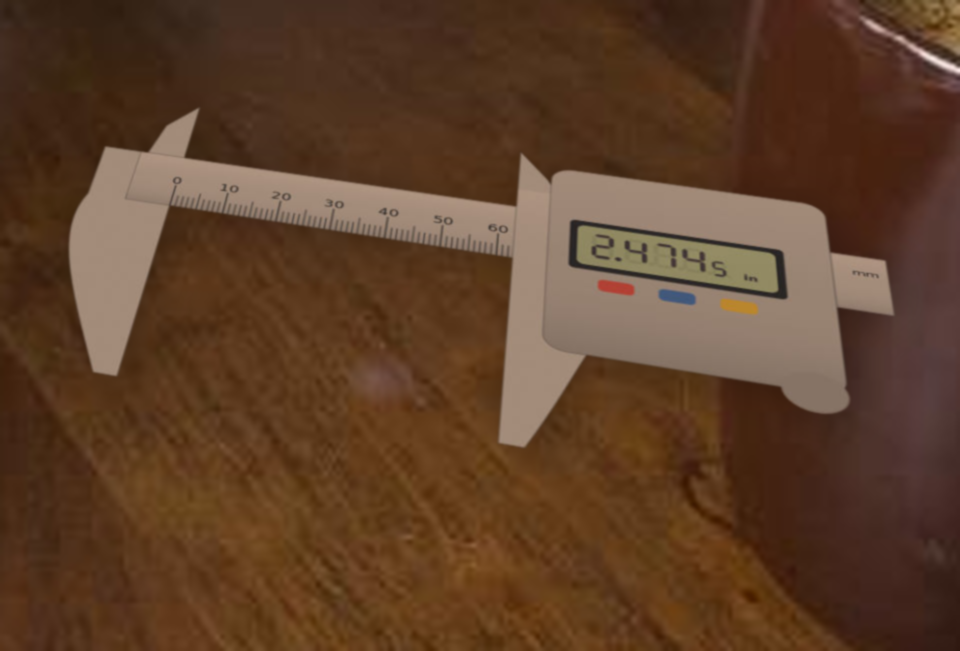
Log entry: 2.4745
